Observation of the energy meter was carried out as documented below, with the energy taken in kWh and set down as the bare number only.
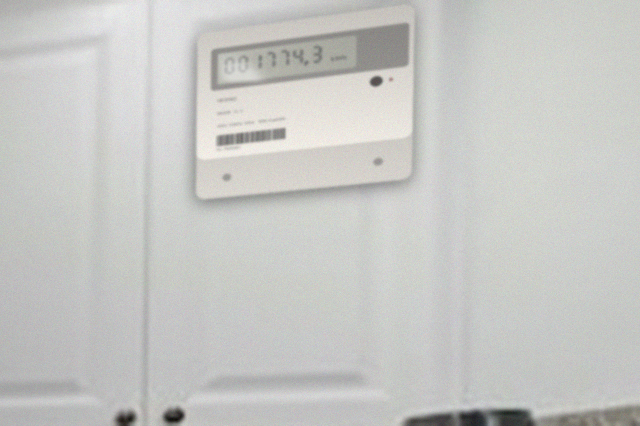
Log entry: 1774.3
